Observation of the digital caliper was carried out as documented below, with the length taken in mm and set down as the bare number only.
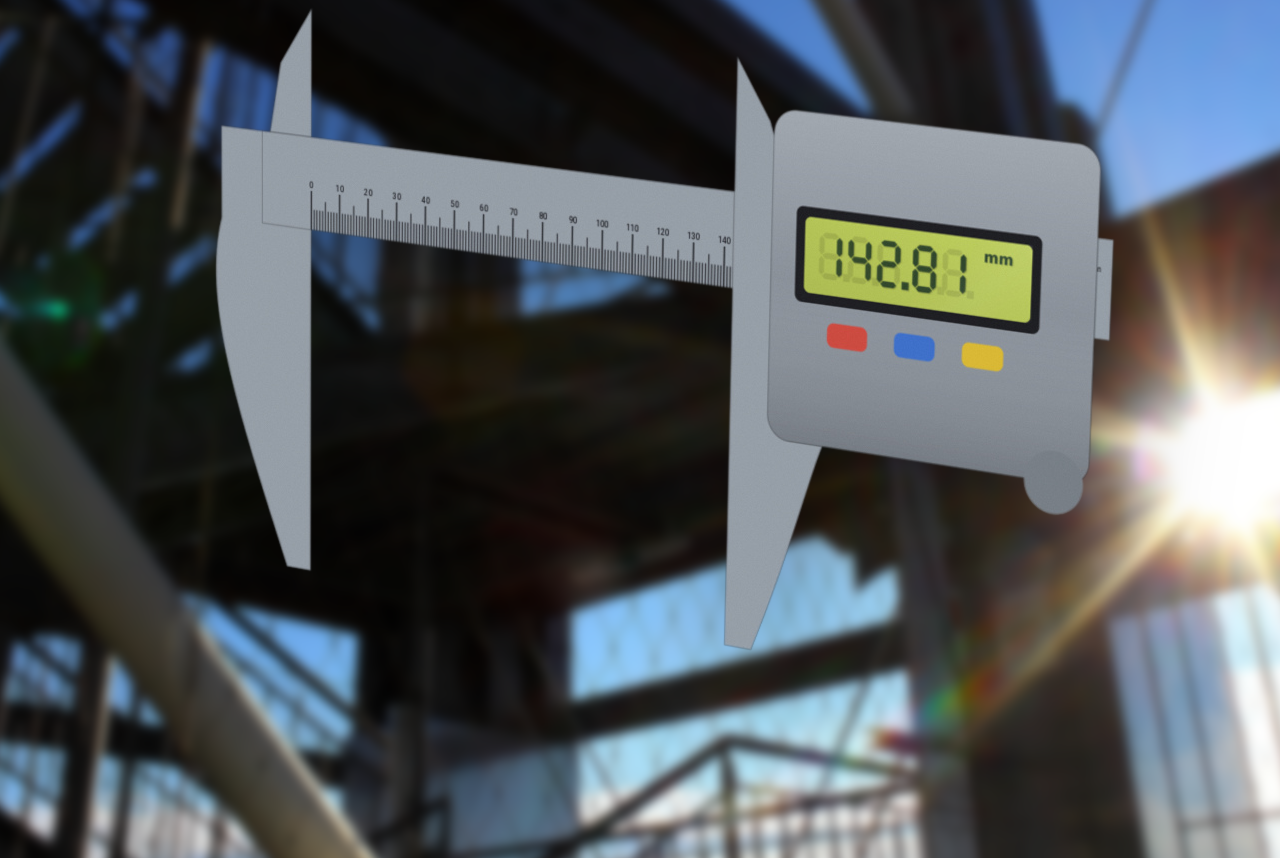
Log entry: 142.81
